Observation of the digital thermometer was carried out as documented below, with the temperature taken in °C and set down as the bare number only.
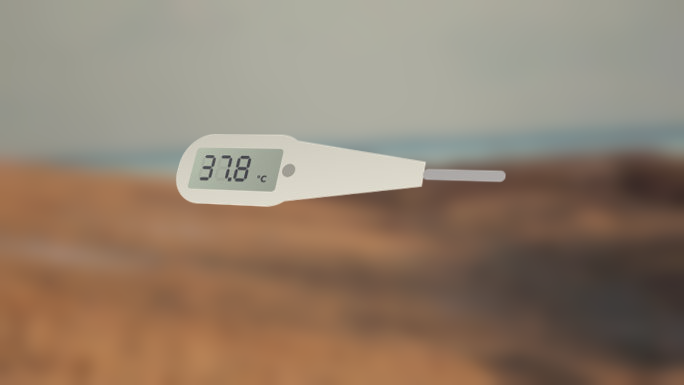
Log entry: 37.8
